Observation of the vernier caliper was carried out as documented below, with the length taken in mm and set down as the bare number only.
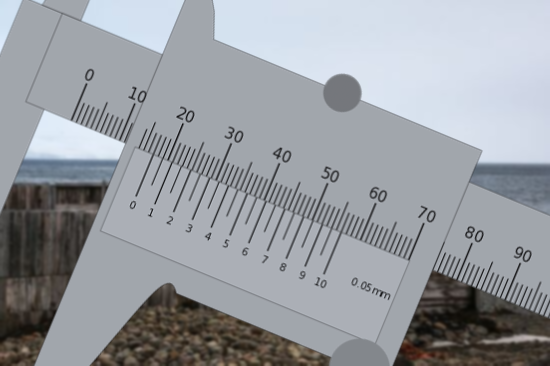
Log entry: 17.0
